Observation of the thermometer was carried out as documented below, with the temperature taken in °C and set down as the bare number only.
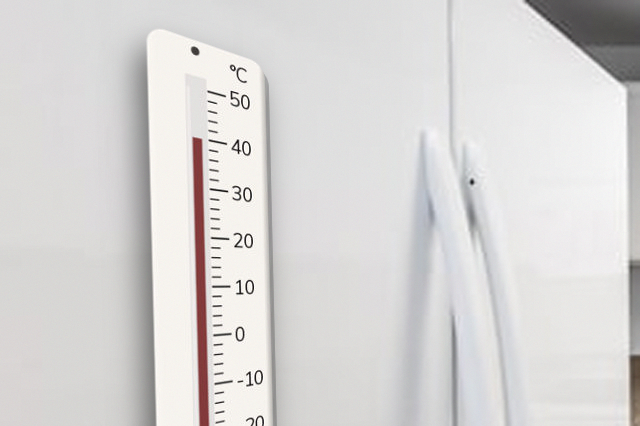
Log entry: 40
